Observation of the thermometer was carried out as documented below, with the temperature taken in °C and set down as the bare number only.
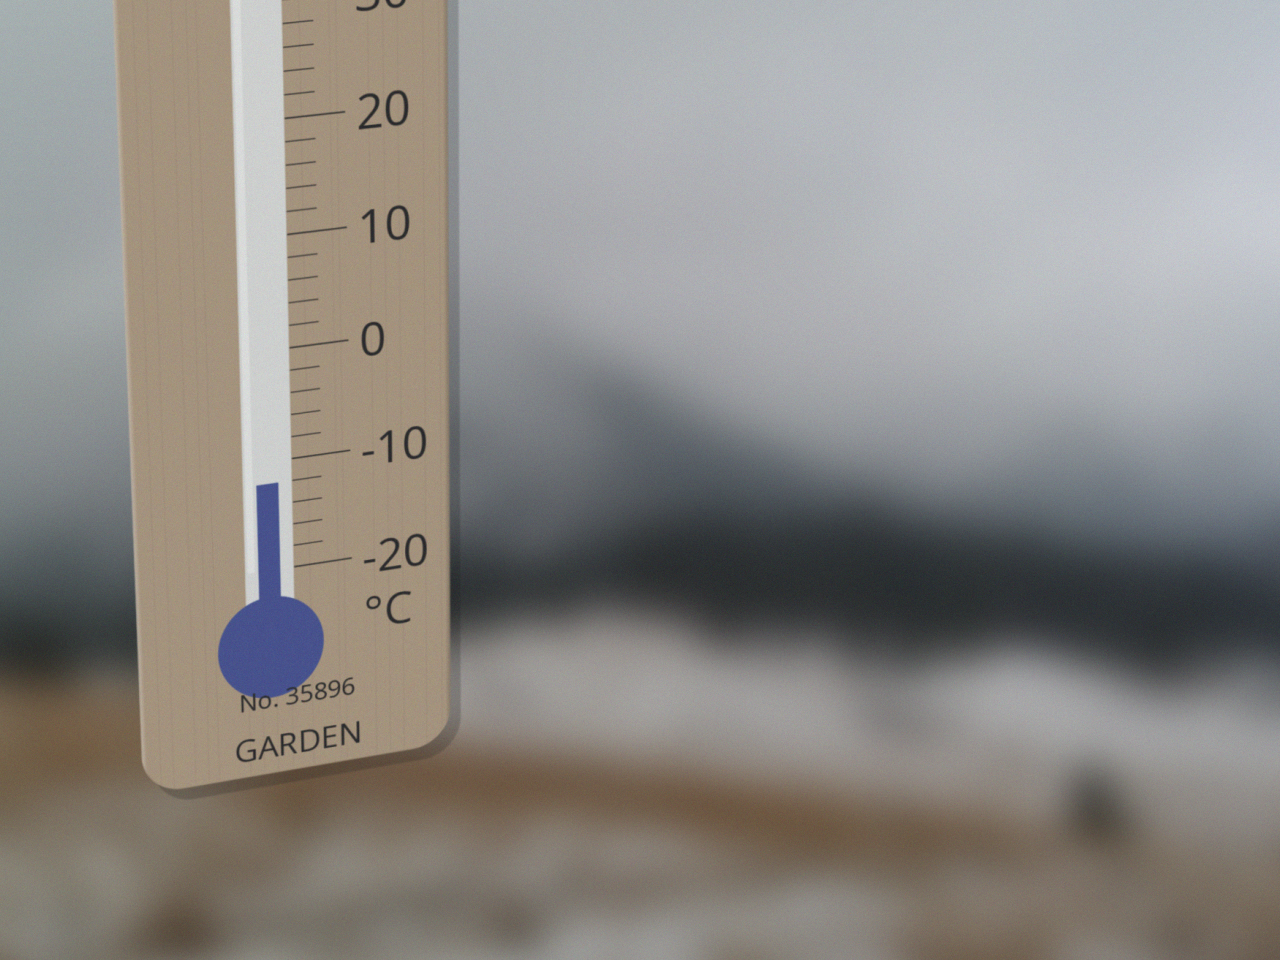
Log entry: -12
